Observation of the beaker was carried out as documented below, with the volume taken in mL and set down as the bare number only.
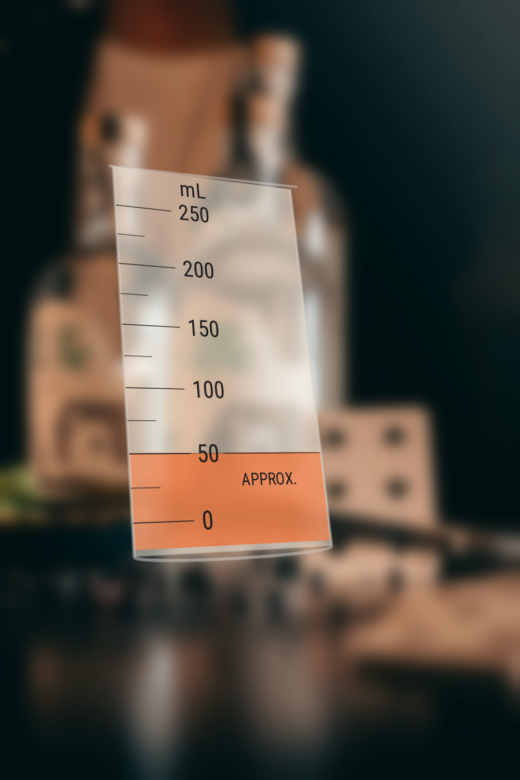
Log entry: 50
